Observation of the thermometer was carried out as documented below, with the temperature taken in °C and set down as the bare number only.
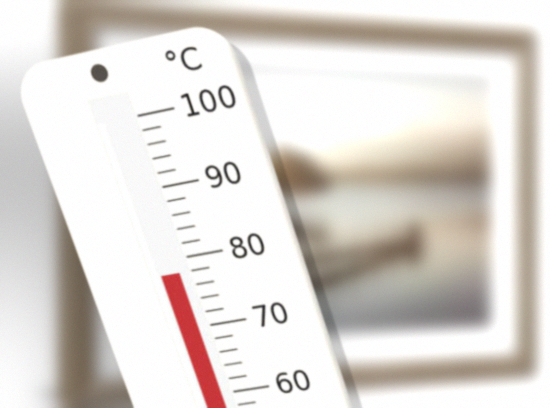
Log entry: 78
